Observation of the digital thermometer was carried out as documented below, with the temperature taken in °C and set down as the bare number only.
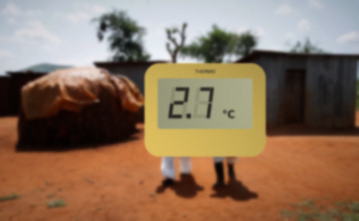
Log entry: 2.7
